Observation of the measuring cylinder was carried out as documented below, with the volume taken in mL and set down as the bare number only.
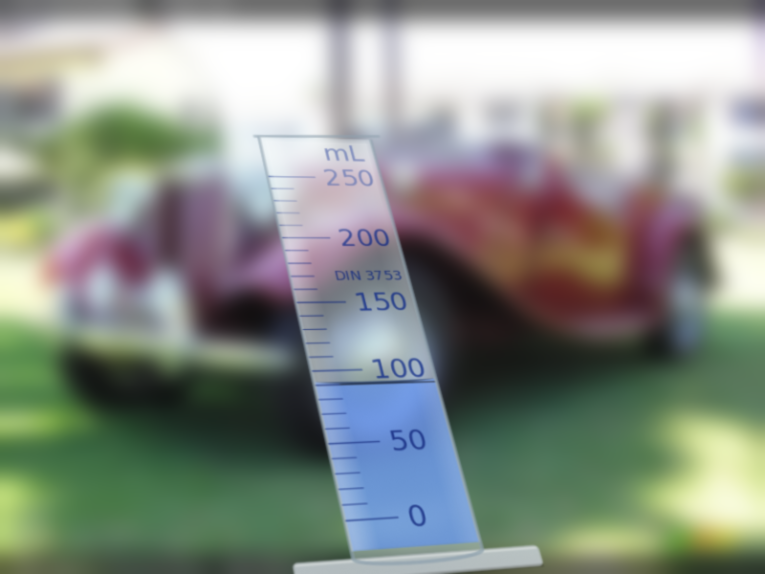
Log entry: 90
